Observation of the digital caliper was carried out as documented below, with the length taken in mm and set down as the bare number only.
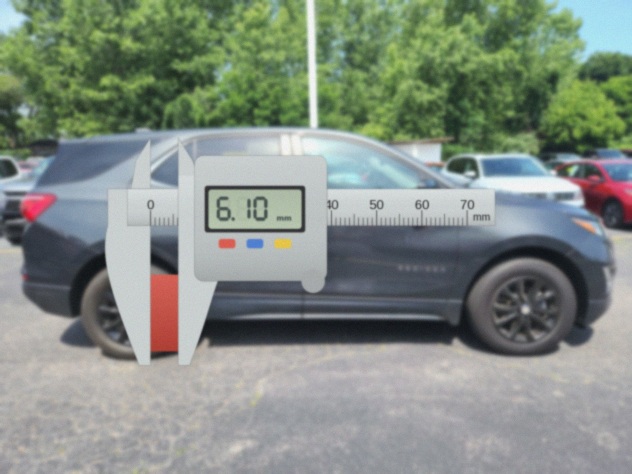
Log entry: 6.10
